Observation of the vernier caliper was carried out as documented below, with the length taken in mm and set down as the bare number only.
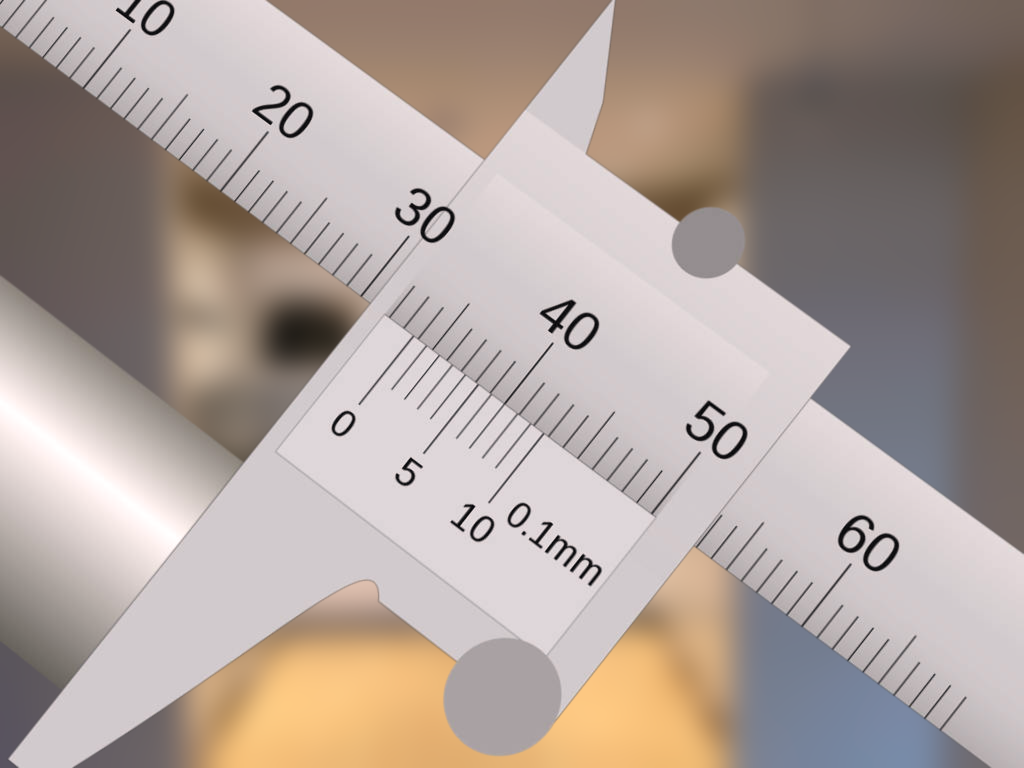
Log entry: 33.7
